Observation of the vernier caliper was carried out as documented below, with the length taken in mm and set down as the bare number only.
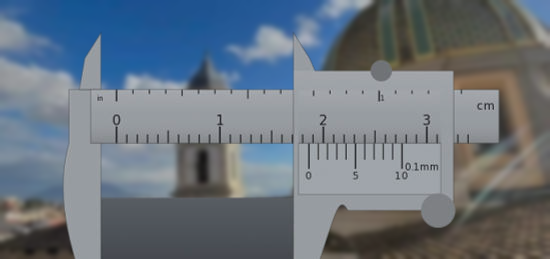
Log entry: 18.6
